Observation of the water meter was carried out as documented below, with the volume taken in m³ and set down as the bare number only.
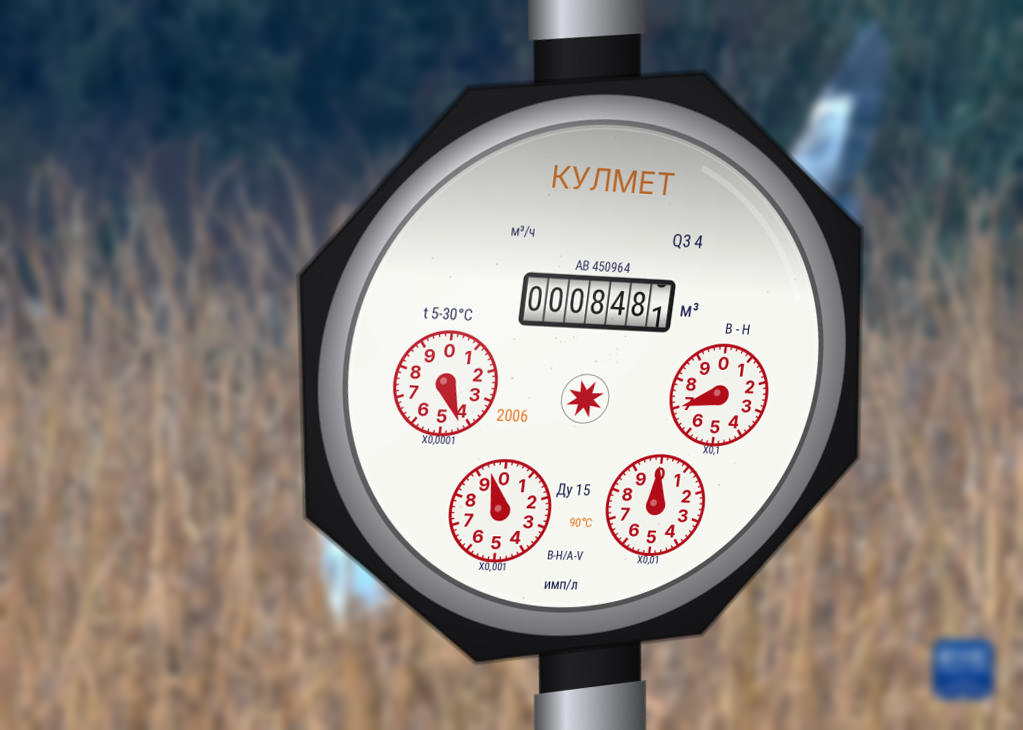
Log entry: 8480.6994
